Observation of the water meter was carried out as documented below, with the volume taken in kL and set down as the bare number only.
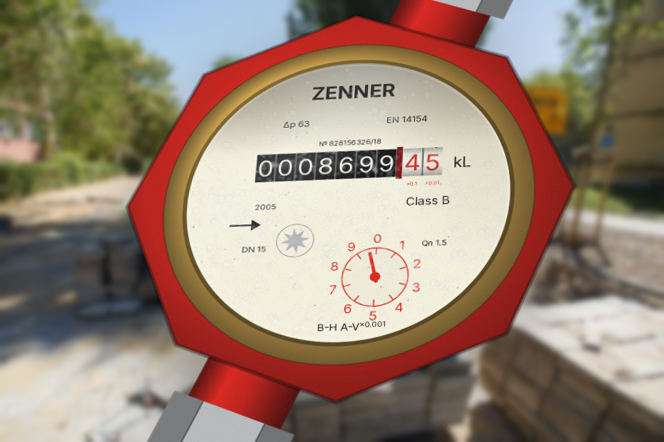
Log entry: 8699.449
